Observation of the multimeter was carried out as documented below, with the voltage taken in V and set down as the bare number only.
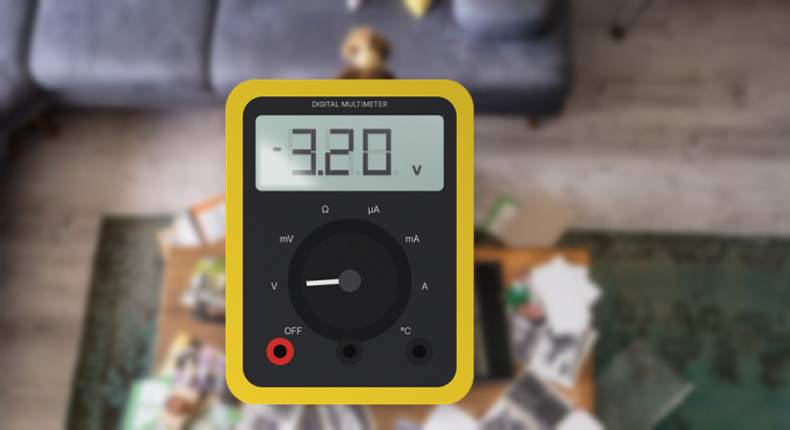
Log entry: -3.20
